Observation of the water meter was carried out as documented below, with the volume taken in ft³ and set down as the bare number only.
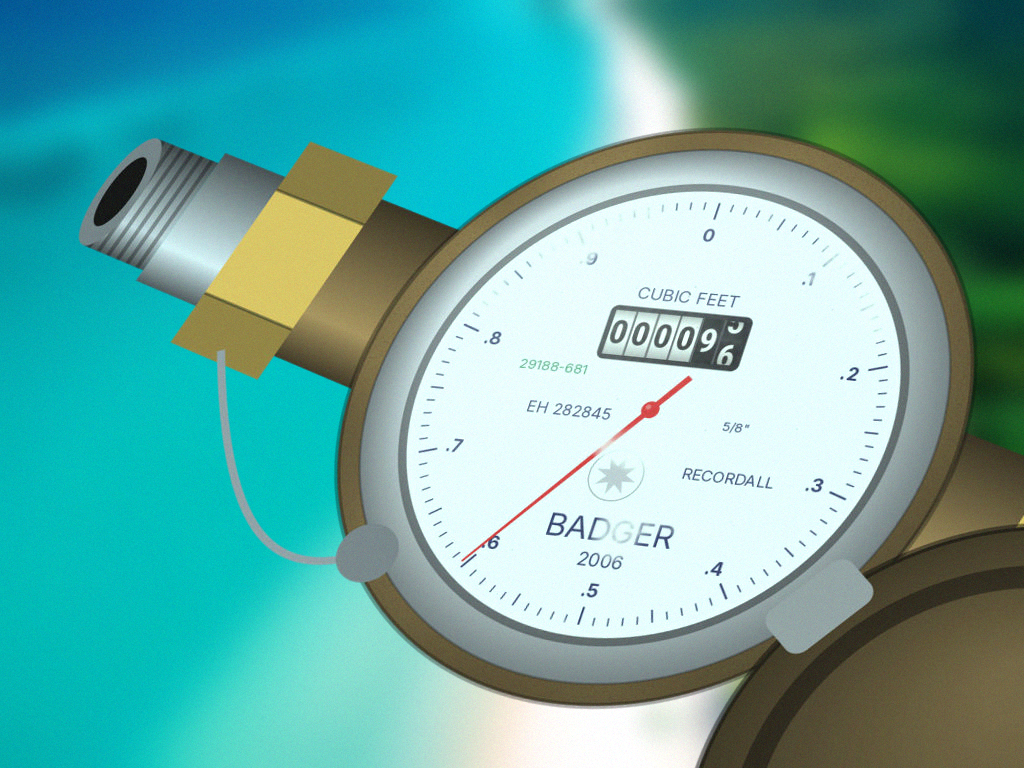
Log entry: 95.60
